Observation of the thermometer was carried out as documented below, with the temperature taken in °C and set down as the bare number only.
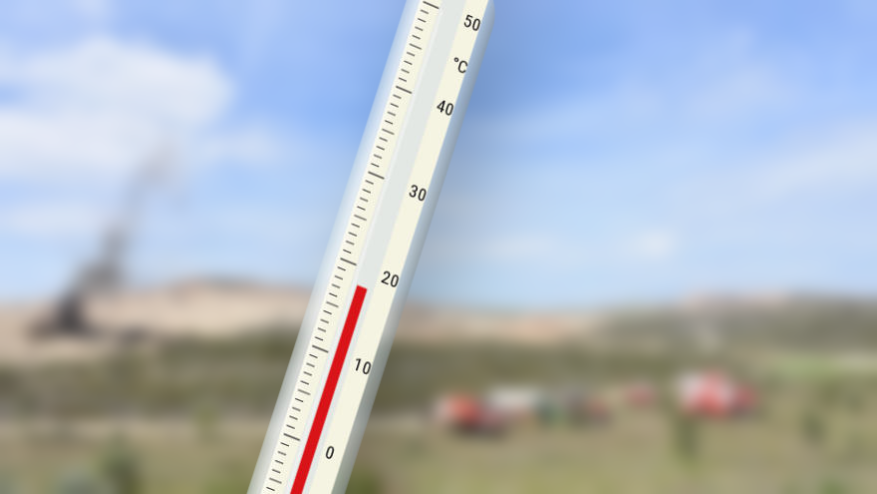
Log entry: 18
